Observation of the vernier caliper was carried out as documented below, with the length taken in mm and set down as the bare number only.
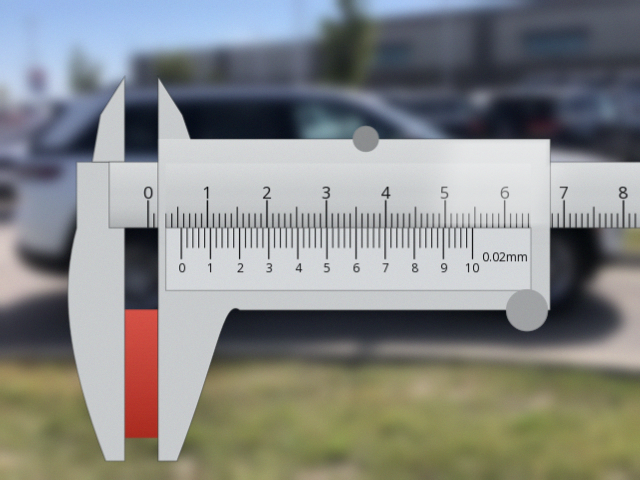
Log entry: 5.6
